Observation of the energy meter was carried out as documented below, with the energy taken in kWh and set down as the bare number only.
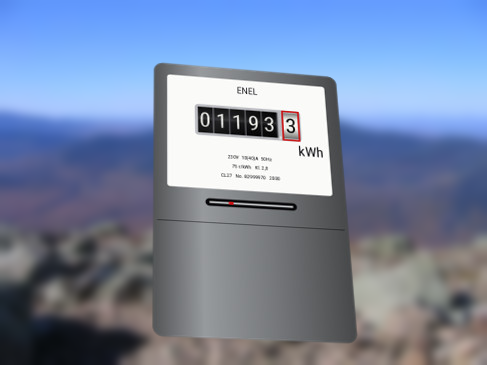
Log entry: 1193.3
